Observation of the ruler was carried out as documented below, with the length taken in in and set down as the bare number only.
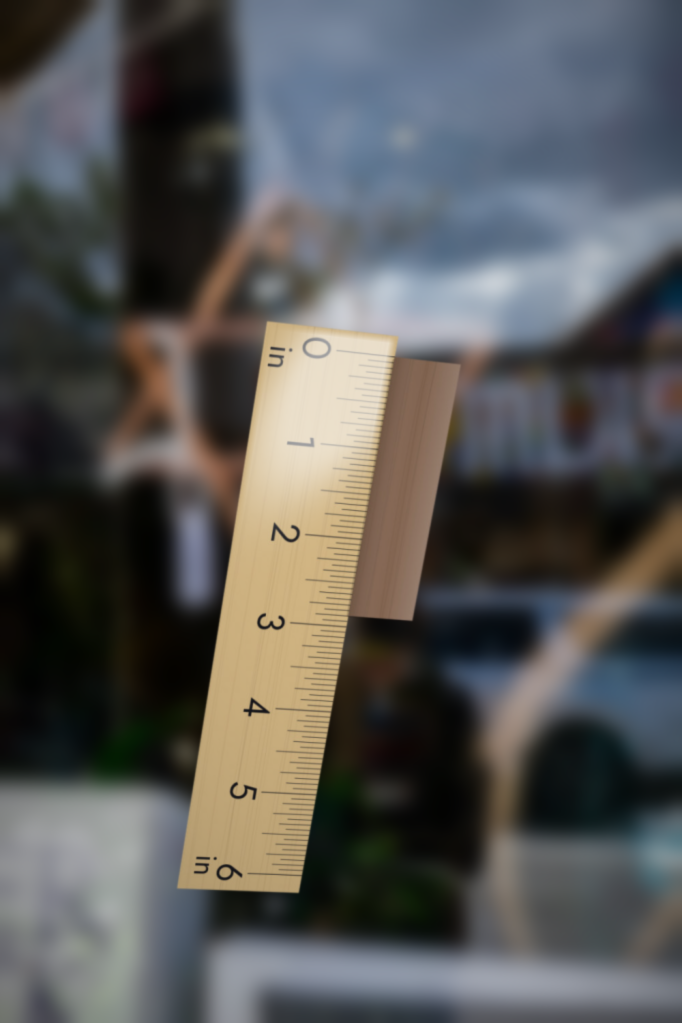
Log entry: 2.875
